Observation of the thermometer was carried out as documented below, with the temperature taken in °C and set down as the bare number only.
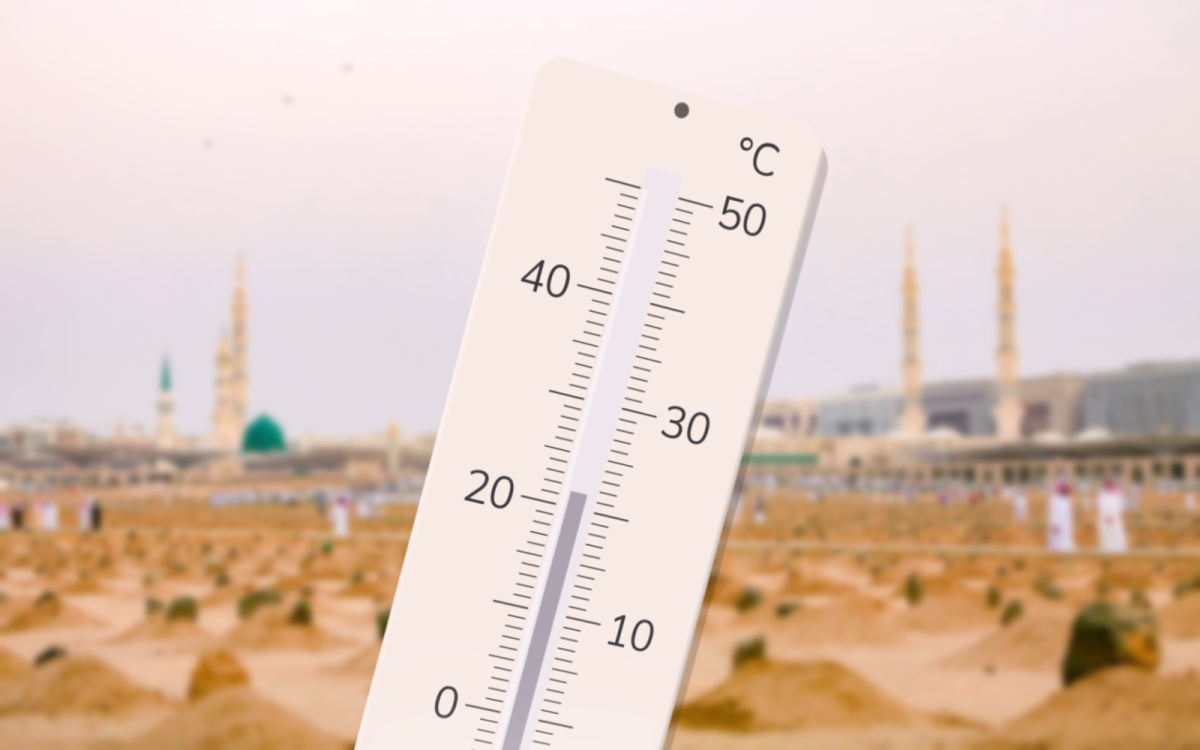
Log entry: 21.5
